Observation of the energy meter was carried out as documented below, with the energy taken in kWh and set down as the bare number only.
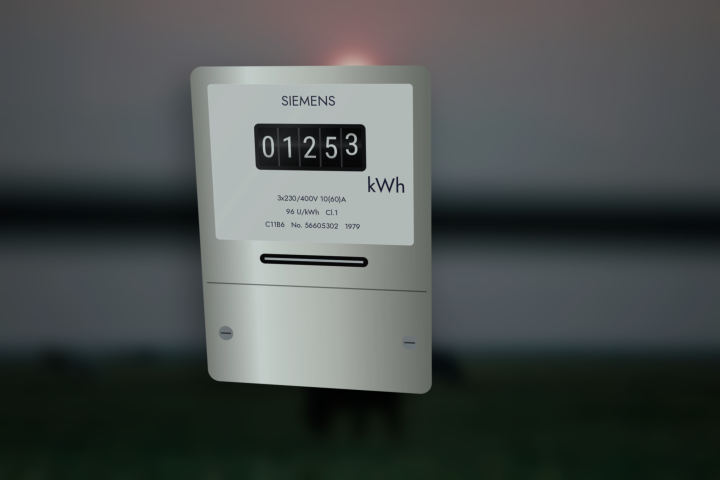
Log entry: 1253
